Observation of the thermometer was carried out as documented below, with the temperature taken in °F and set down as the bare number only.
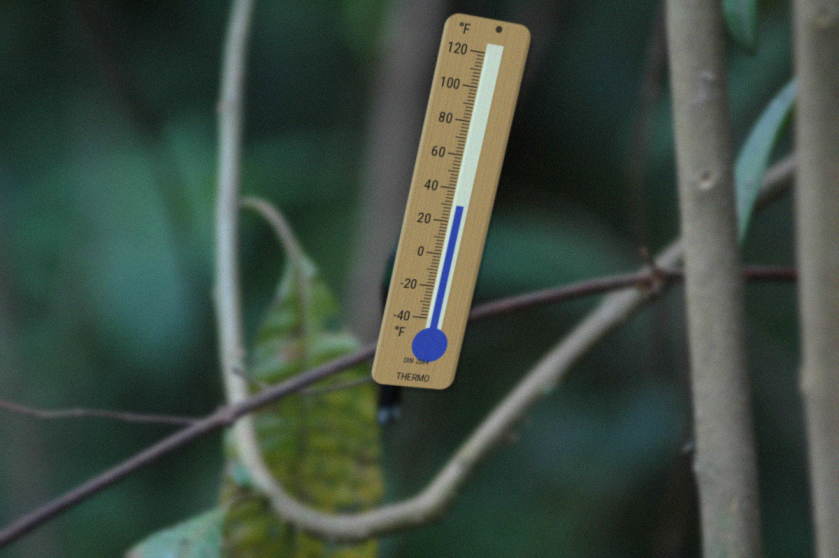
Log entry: 30
